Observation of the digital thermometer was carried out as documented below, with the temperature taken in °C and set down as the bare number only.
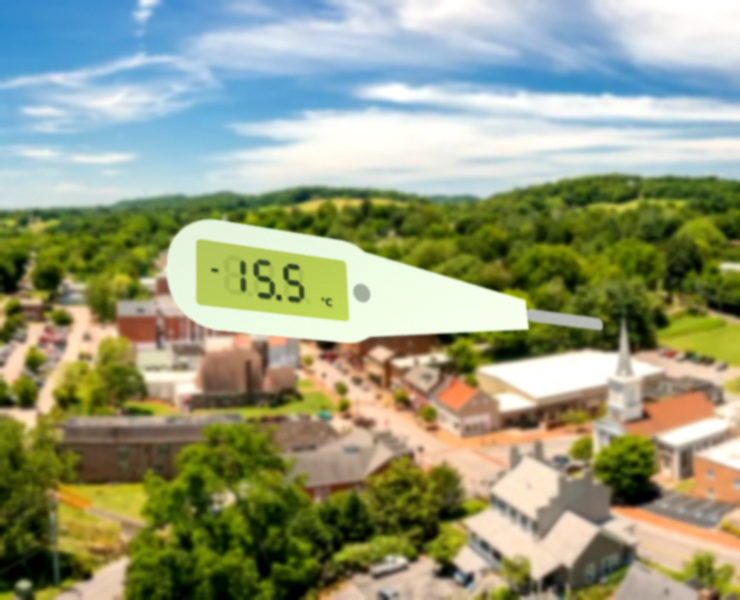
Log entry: -15.5
